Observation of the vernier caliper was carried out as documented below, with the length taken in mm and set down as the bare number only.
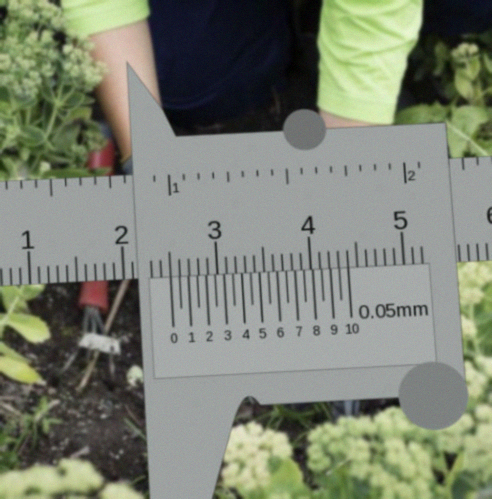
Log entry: 25.0
